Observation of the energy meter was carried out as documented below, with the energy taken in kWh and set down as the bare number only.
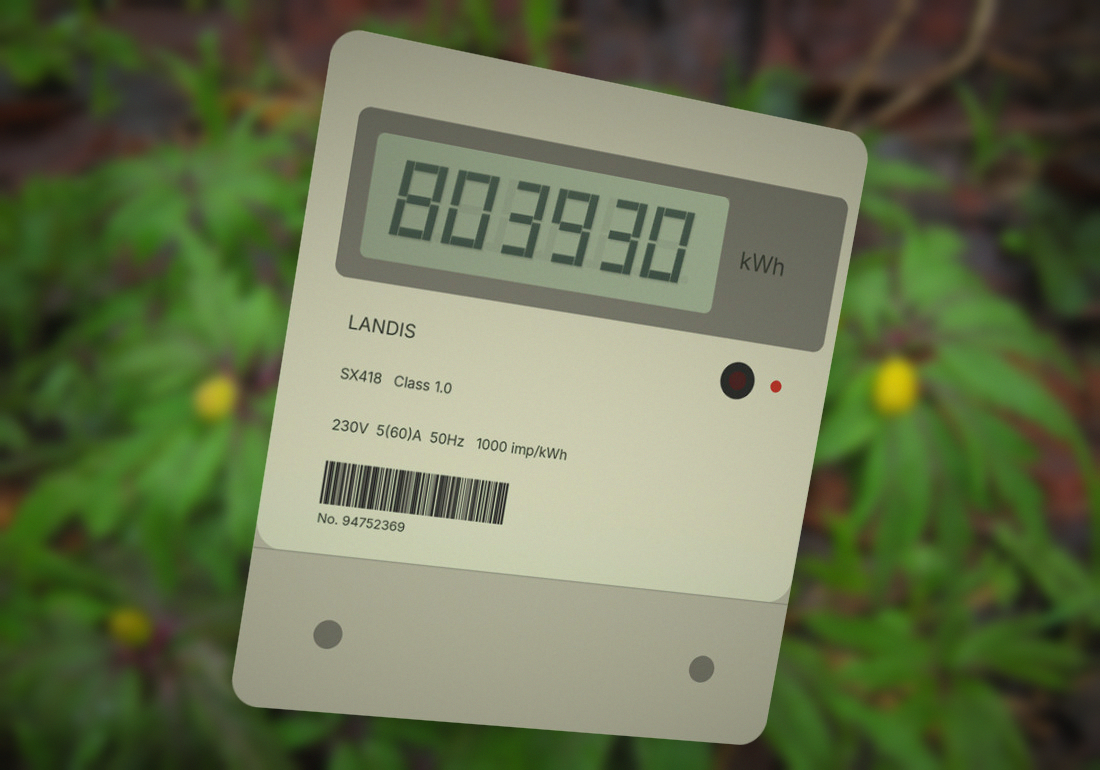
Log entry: 803930
